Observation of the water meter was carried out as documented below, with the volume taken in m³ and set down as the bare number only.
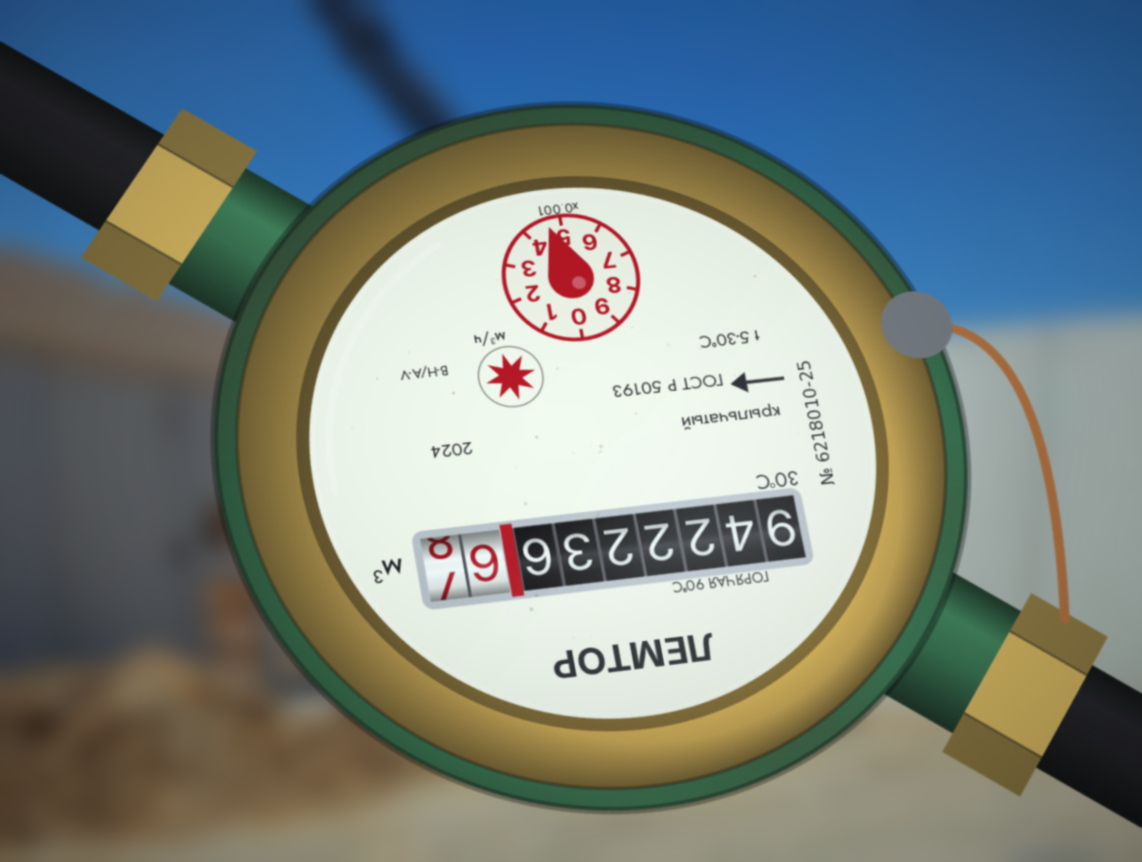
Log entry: 9422236.674
